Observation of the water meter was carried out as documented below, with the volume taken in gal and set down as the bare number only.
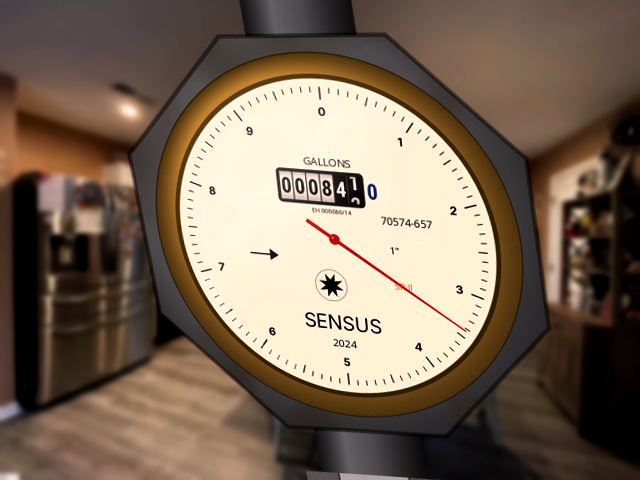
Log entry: 8413.4
